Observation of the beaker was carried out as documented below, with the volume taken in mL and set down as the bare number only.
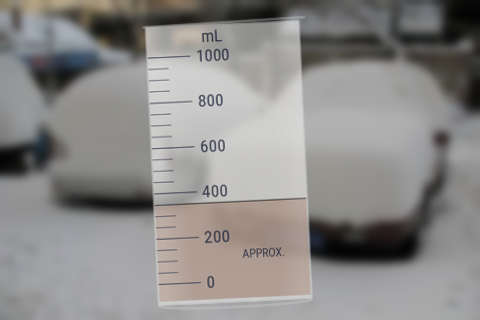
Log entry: 350
